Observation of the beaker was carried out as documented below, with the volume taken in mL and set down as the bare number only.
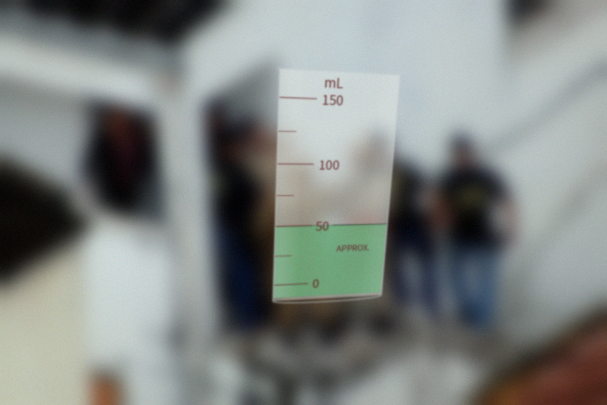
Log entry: 50
